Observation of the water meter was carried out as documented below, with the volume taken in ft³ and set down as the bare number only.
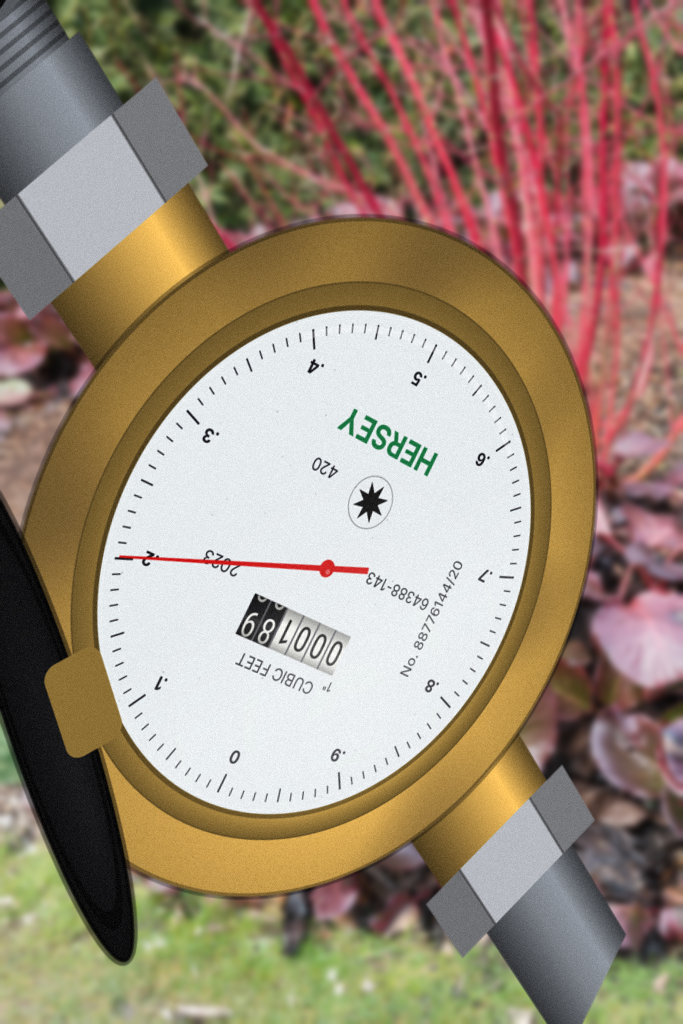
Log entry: 189.20
